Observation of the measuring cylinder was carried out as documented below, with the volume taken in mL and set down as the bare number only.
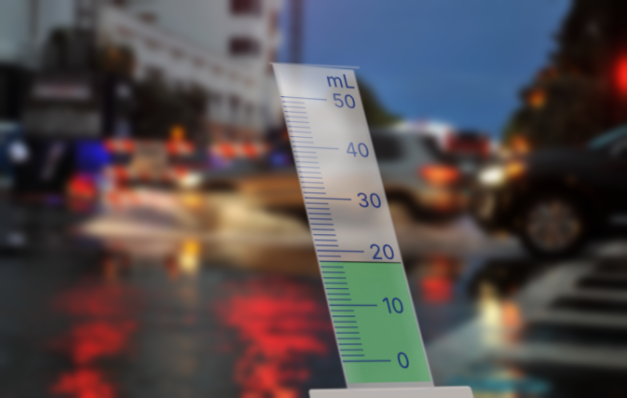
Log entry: 18
